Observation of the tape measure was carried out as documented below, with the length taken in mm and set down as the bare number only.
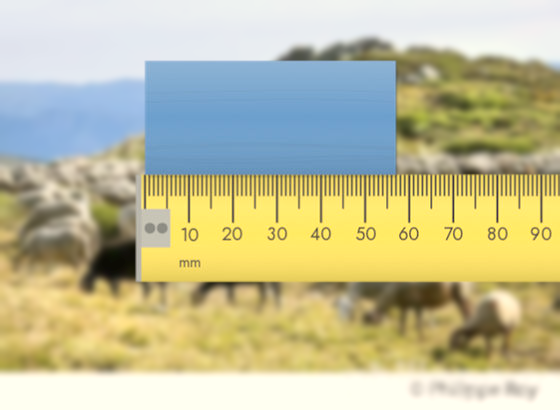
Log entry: 57
